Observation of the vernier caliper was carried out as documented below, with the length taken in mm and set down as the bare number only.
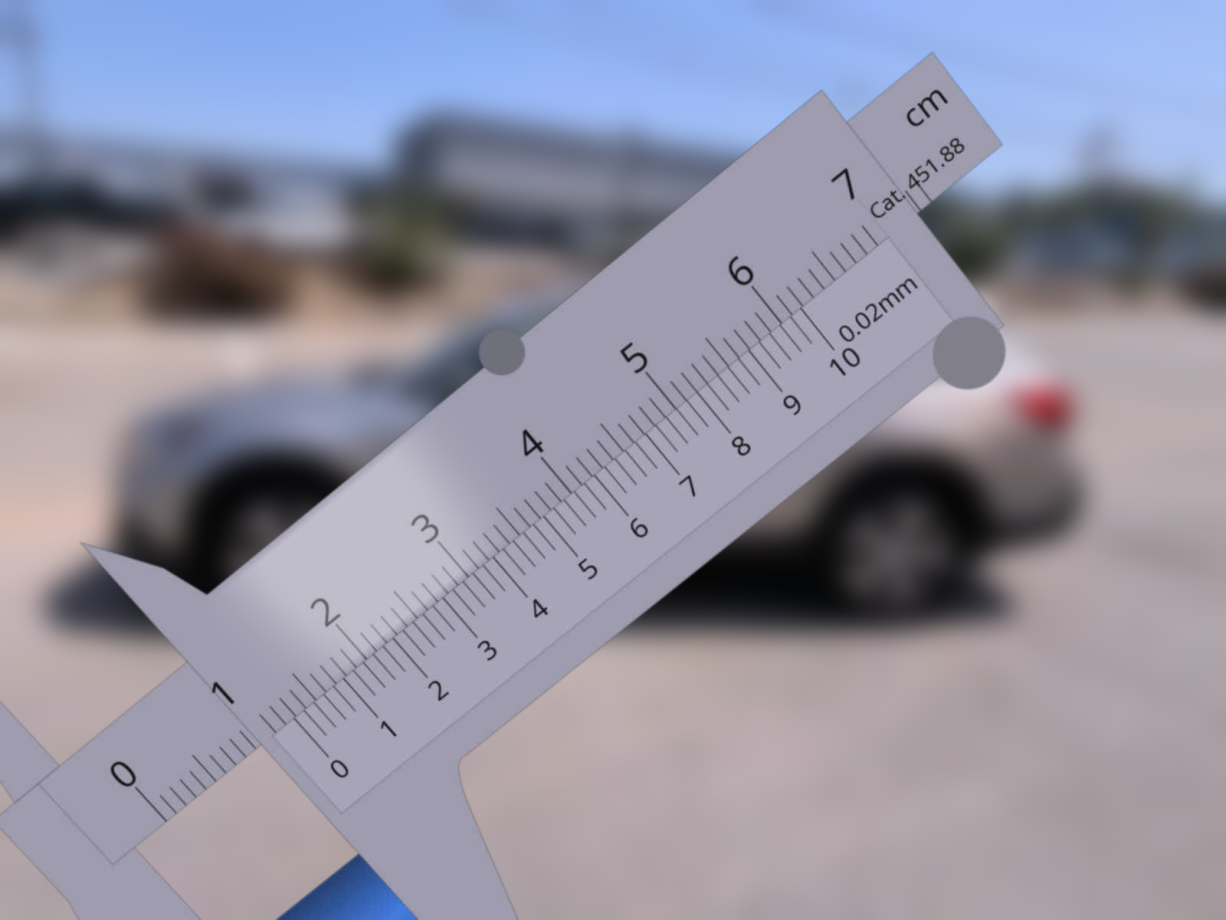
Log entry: 12.8
